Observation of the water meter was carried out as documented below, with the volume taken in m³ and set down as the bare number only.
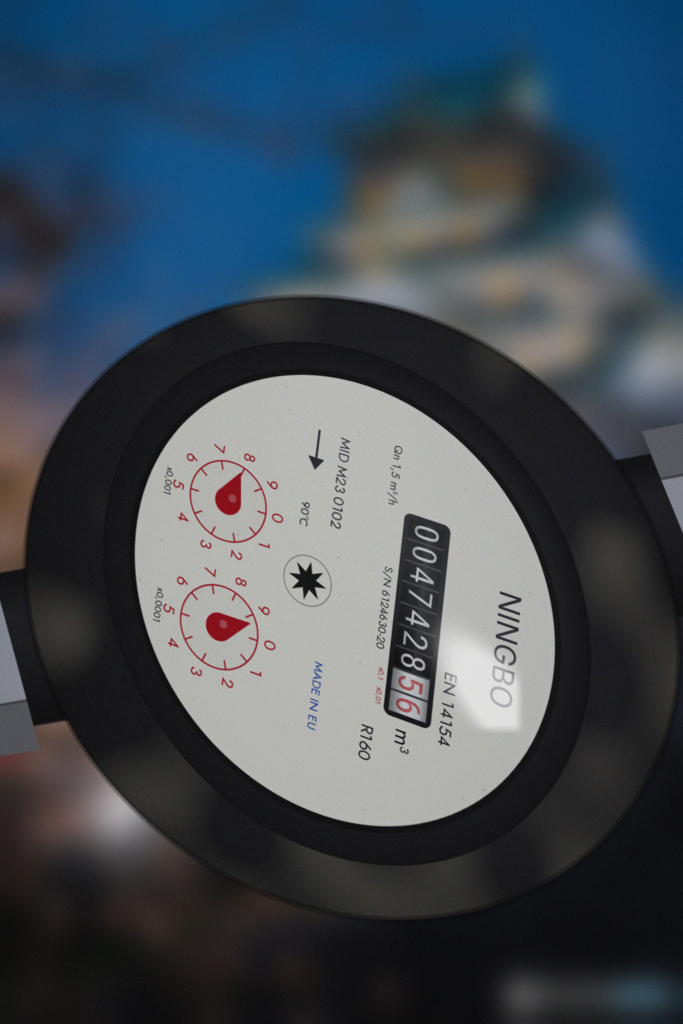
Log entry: 47428.5679
